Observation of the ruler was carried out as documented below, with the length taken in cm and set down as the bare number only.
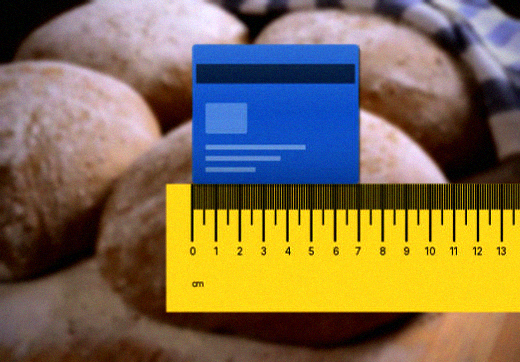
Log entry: 7
